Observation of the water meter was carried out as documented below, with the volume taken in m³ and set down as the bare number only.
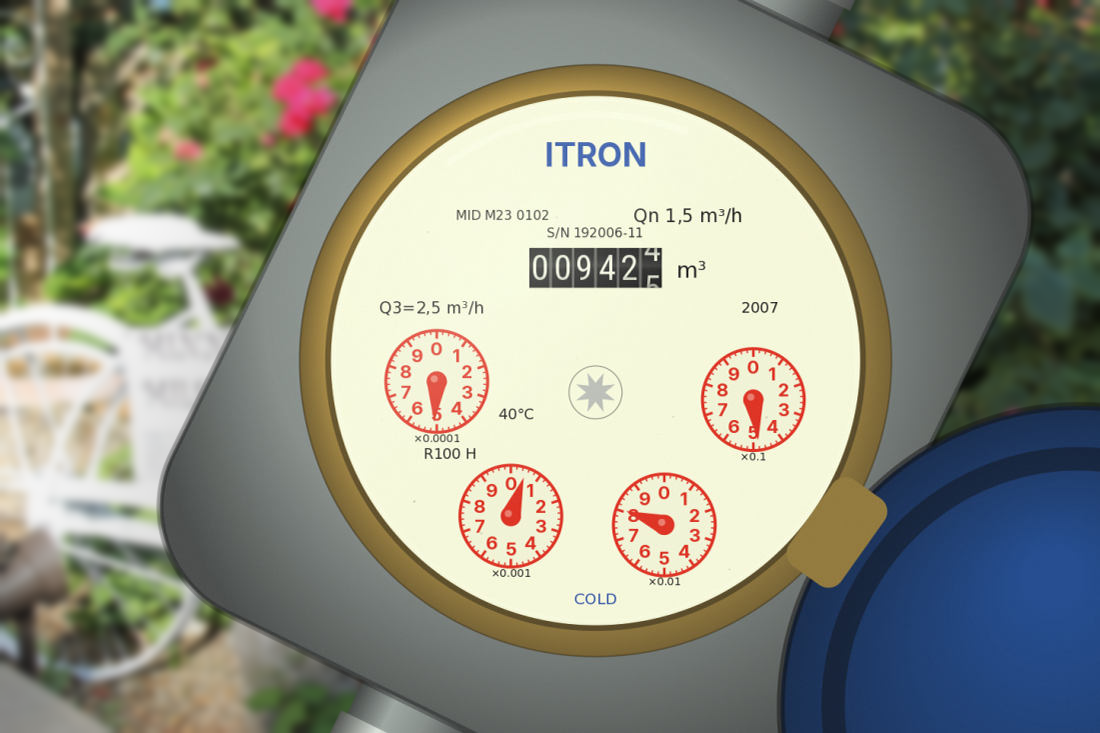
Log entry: 9424.4805
